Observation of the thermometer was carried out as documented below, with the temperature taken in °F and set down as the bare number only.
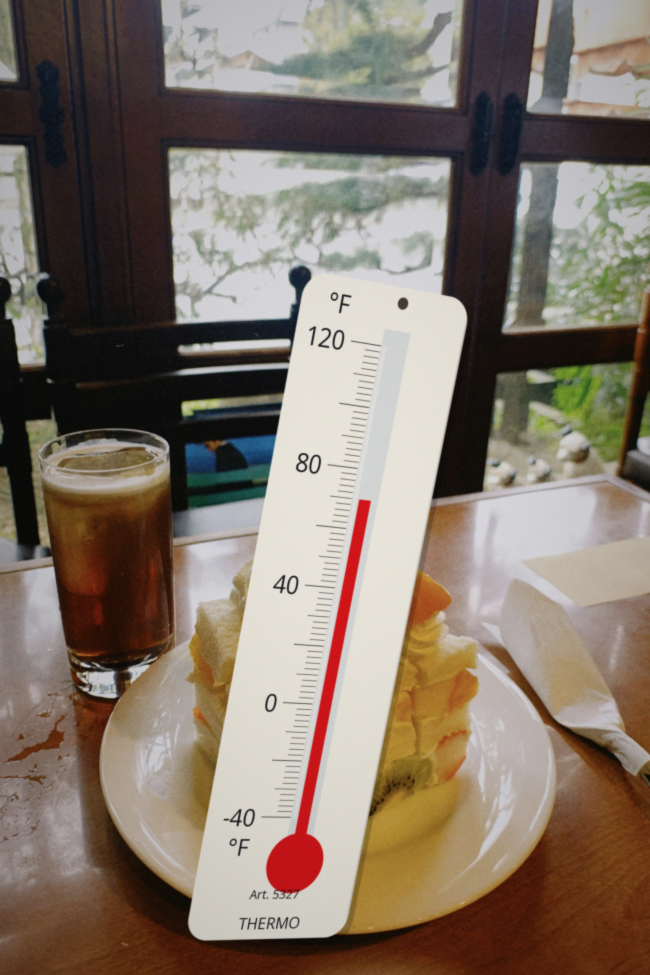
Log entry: 70
